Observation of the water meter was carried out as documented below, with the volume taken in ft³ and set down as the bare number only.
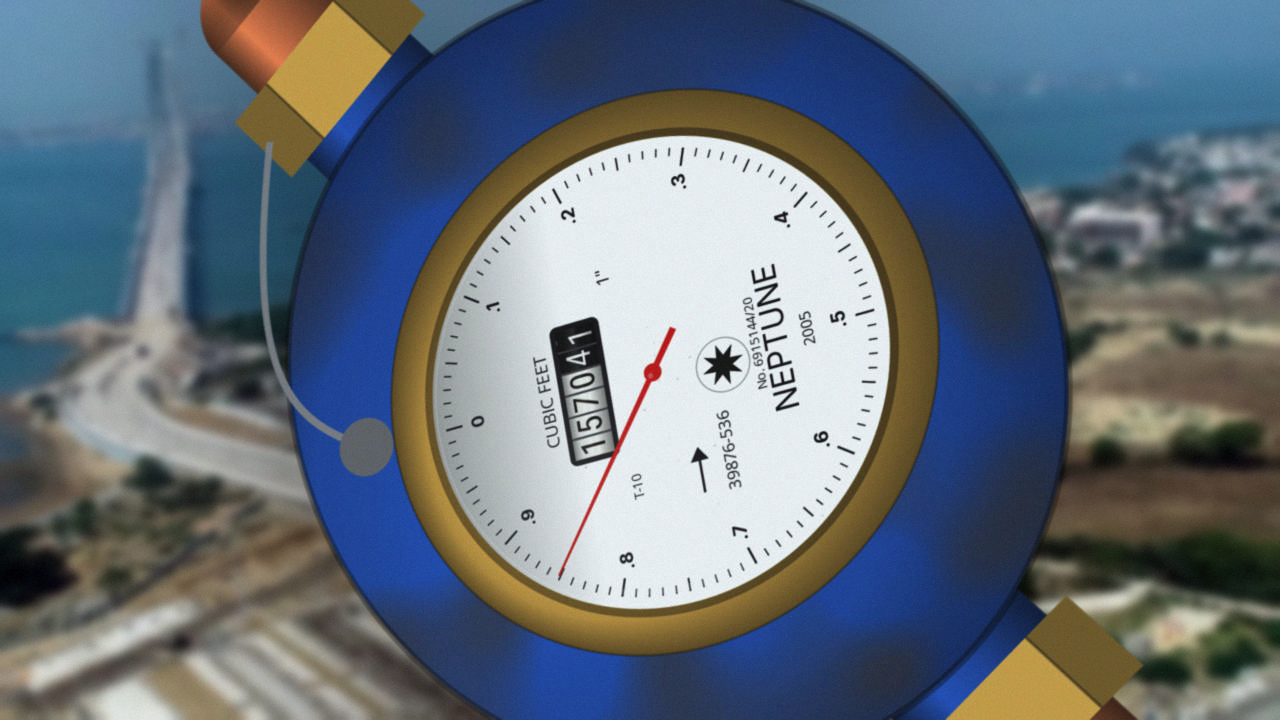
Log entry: 157040.85
